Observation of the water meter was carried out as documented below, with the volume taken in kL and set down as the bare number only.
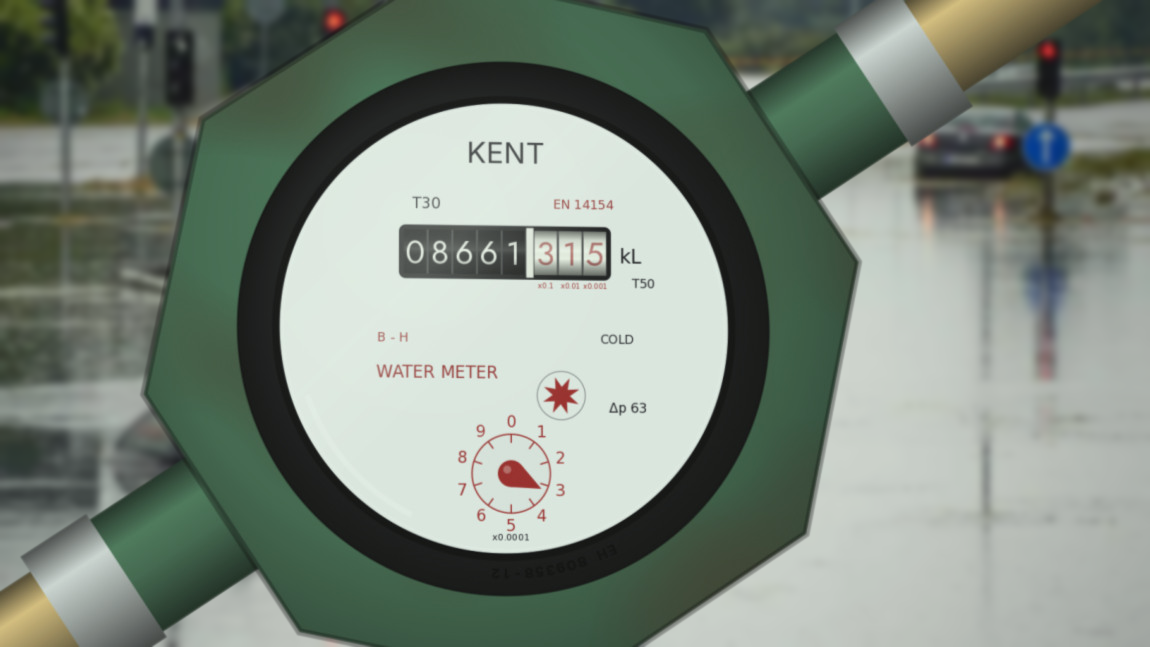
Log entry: 8661.3153
